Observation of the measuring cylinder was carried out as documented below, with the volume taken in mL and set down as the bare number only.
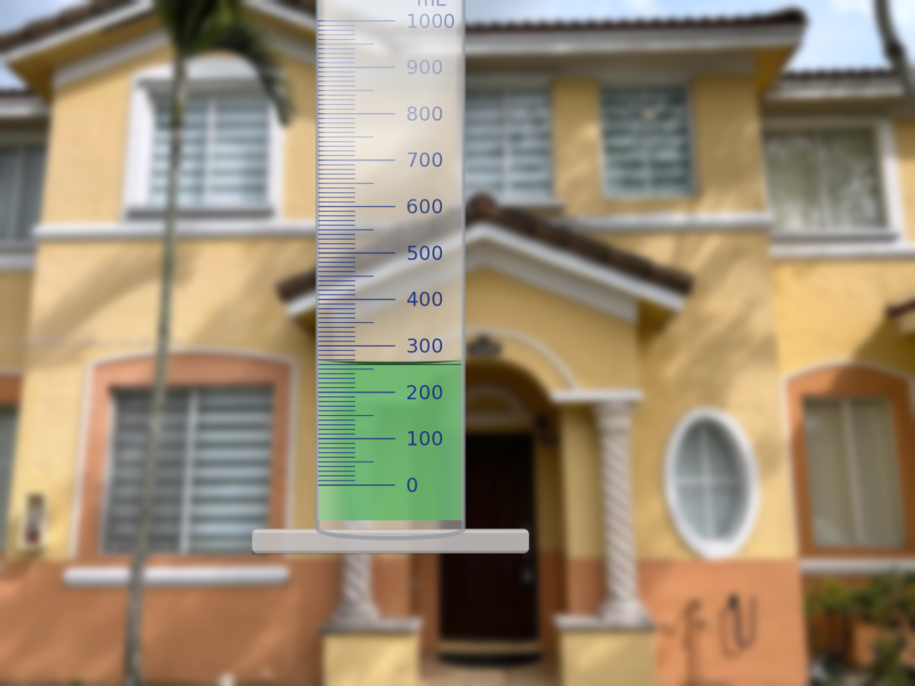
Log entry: 260
